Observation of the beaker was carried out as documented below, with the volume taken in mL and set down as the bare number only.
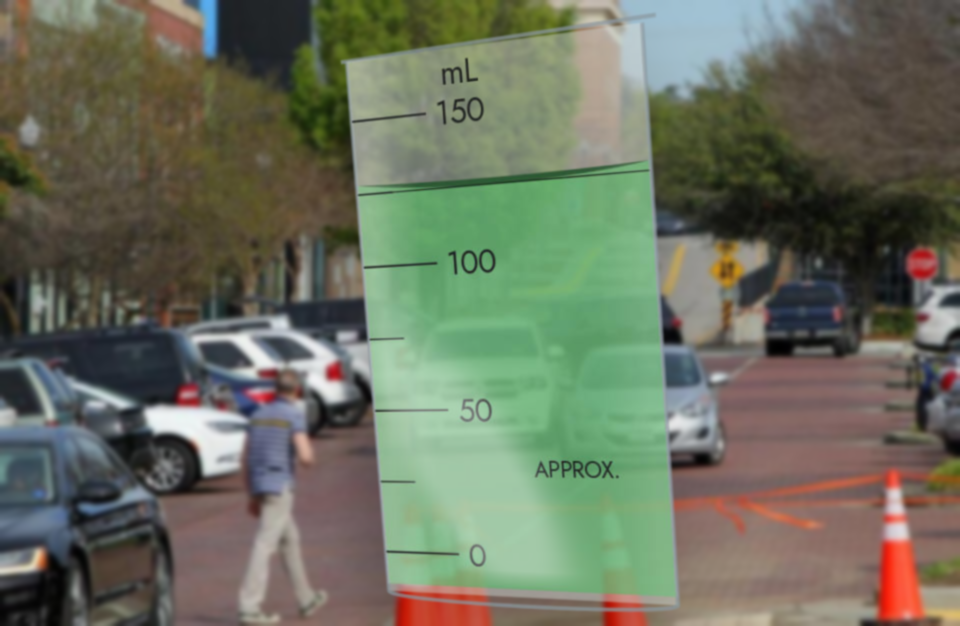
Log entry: 125
